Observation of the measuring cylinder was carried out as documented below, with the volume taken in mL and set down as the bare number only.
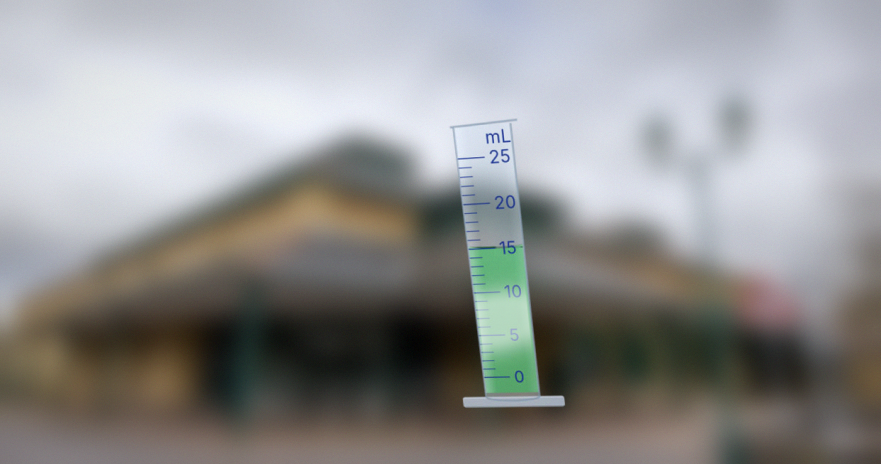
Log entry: 15
